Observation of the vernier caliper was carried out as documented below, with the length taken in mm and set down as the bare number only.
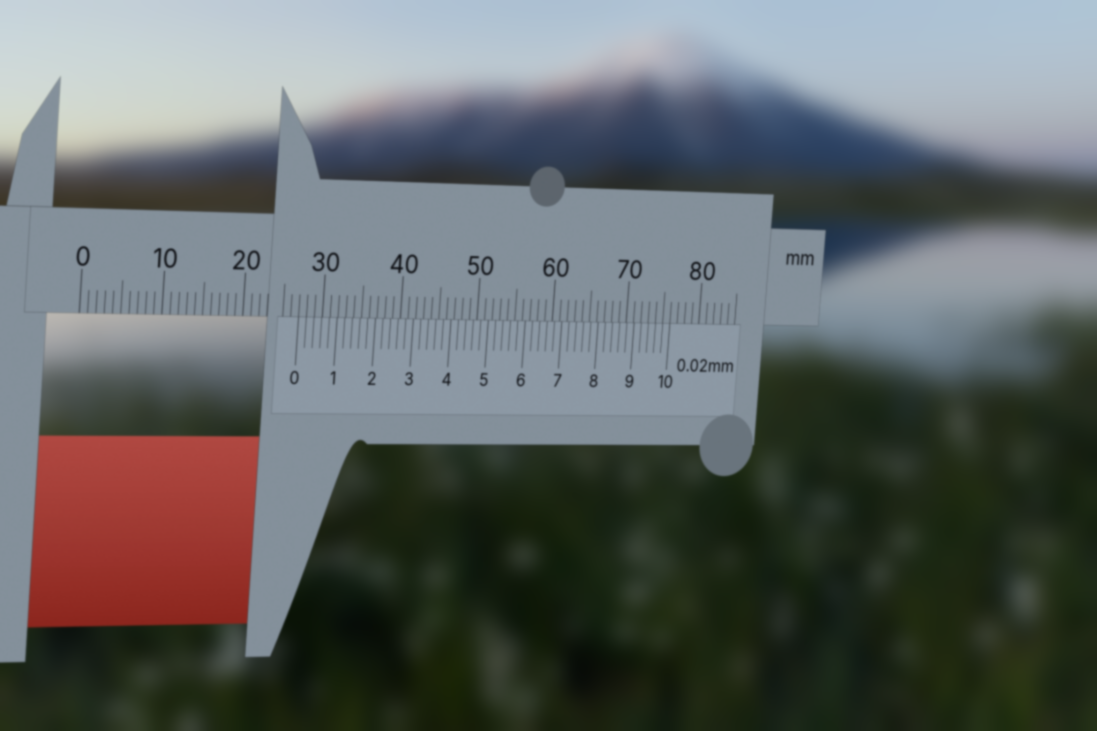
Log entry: 27.0
